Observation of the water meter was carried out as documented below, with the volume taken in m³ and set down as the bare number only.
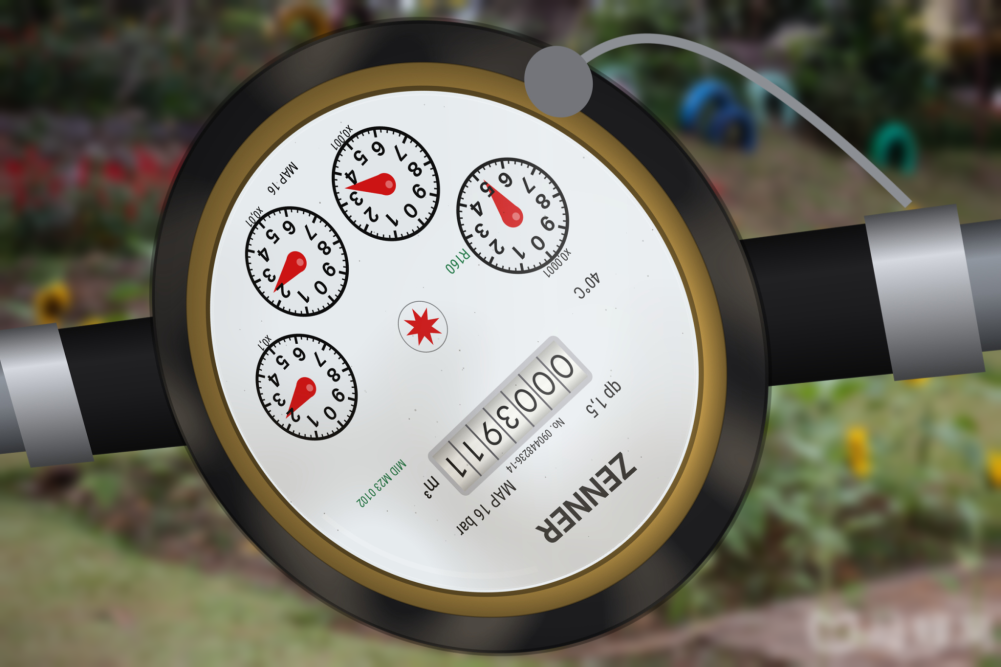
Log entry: 3911.2235
